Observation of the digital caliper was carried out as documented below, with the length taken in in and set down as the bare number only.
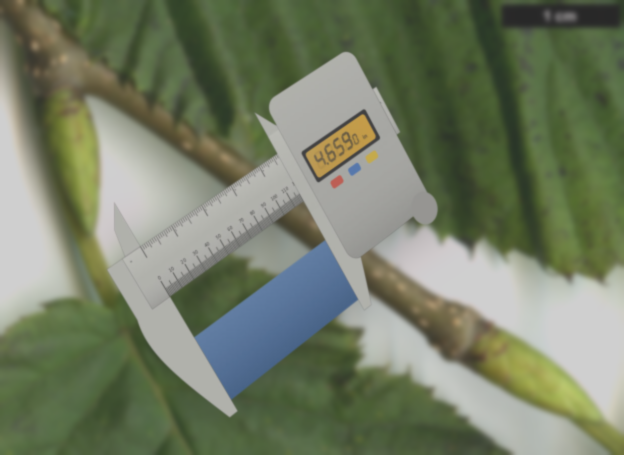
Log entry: 4.6590
